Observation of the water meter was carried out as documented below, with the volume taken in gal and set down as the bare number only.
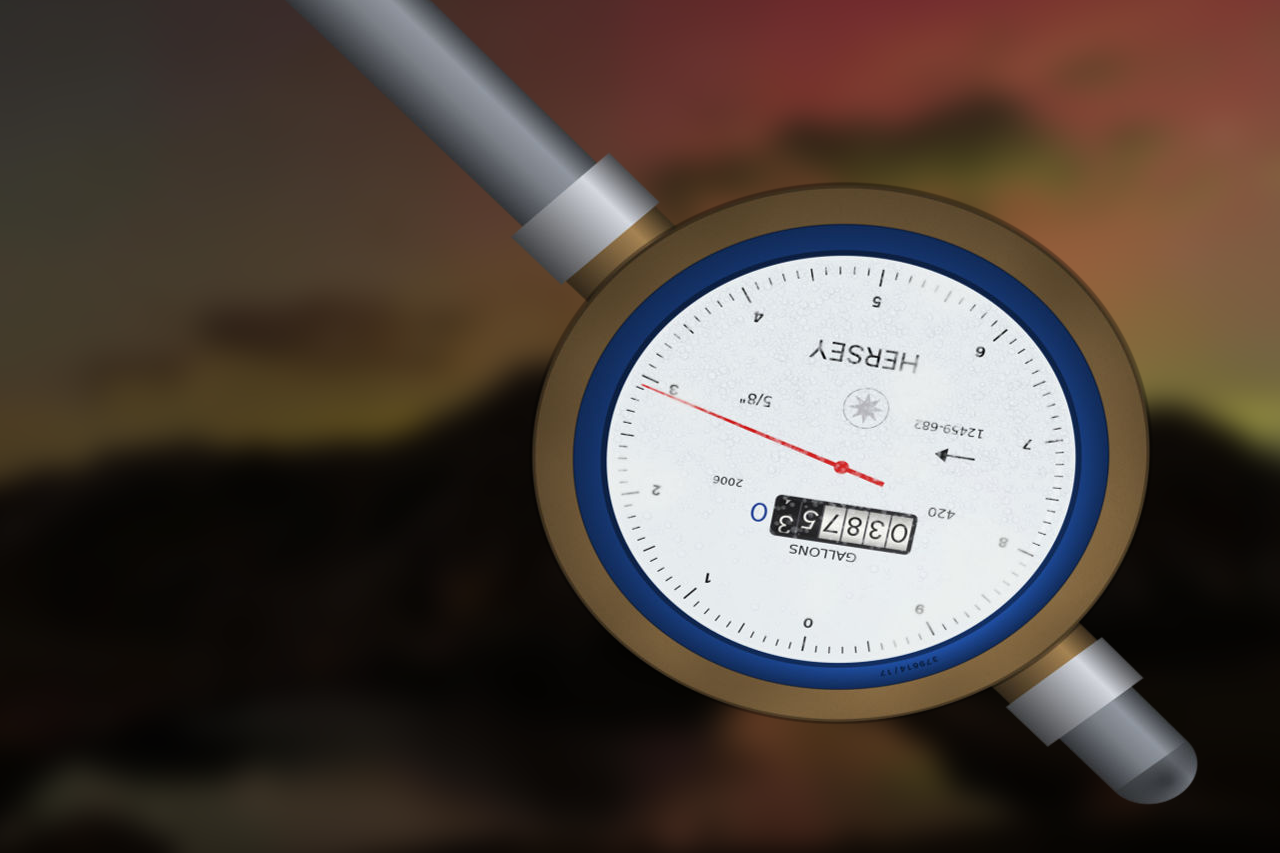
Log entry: 387532.9
